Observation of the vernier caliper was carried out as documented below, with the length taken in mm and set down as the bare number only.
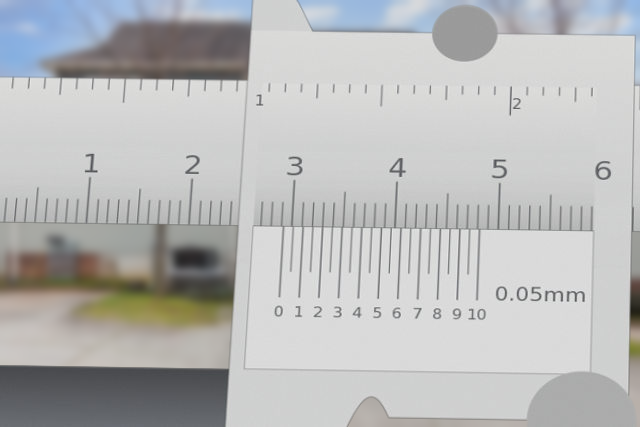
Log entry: 29.2
